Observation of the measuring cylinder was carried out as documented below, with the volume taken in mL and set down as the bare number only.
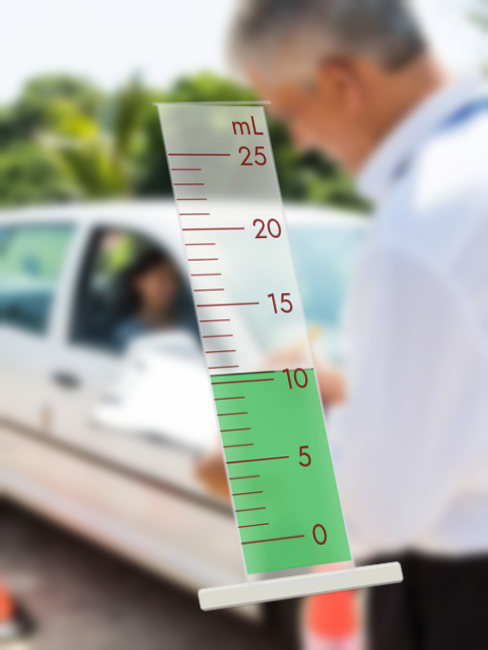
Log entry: 10.5
